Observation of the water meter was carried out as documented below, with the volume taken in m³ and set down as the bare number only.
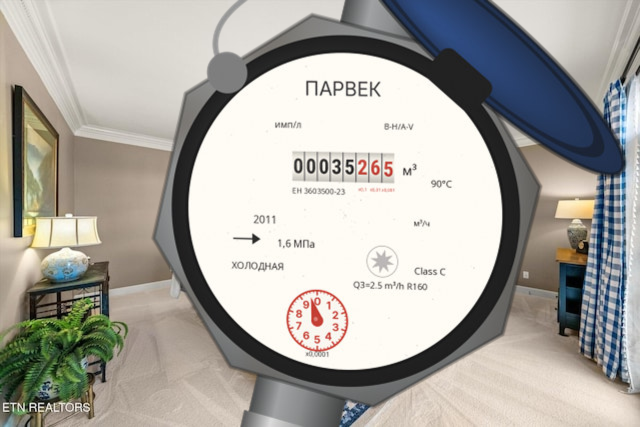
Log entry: 35.2649
